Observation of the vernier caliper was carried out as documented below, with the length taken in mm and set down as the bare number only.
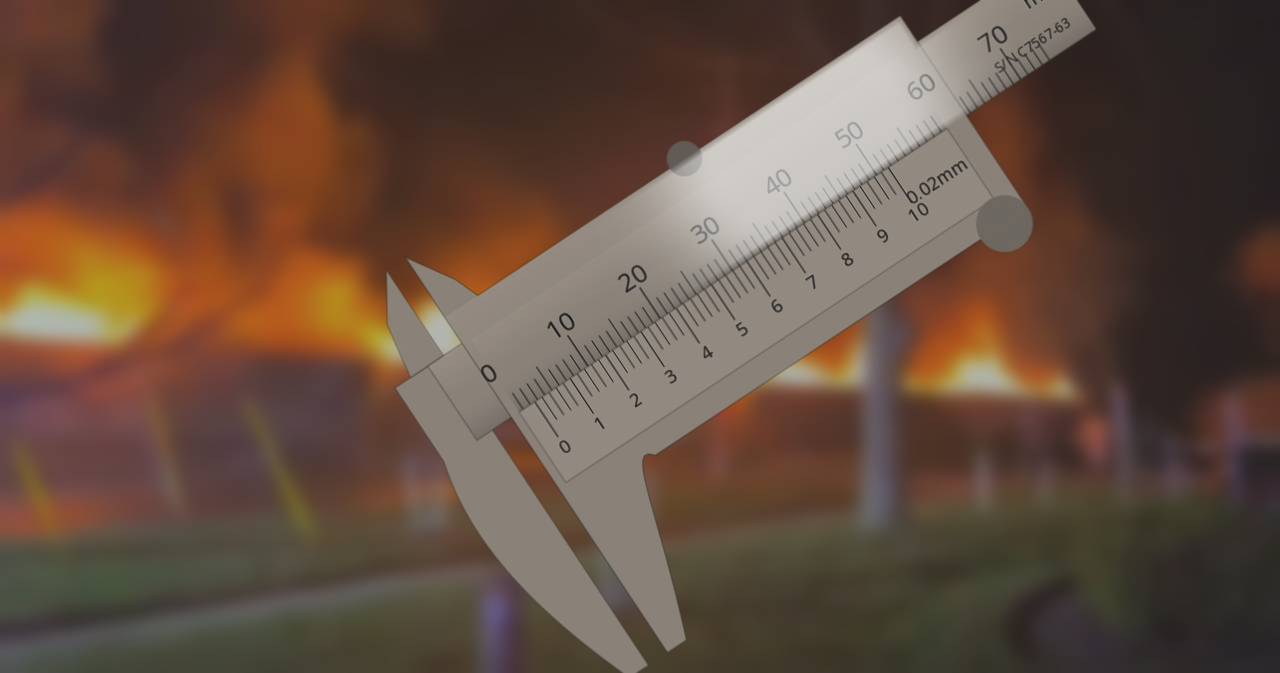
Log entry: 2.6
